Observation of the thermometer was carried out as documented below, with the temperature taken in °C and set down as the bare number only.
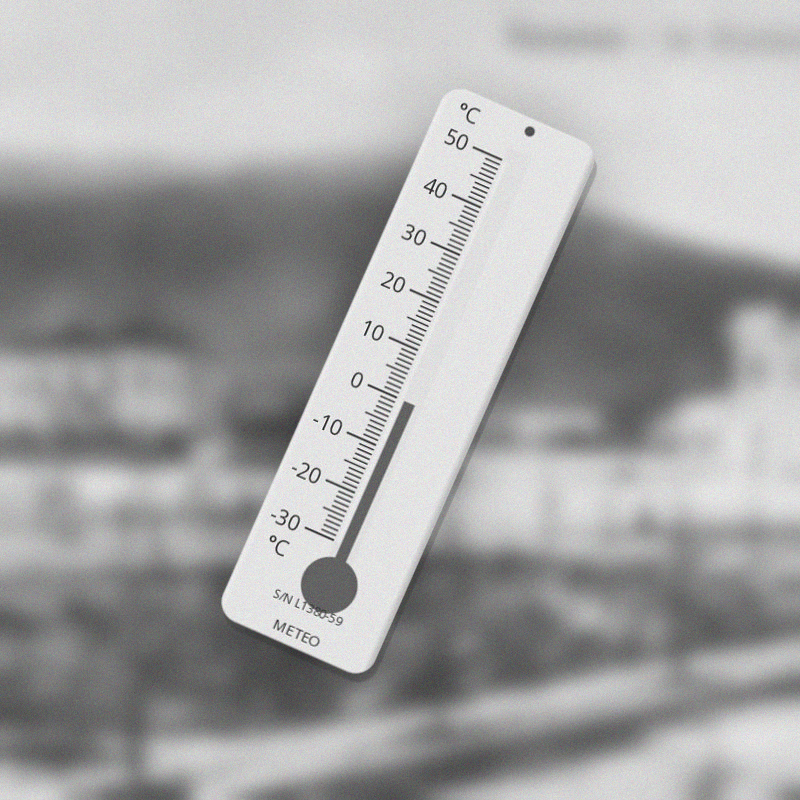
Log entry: 0
